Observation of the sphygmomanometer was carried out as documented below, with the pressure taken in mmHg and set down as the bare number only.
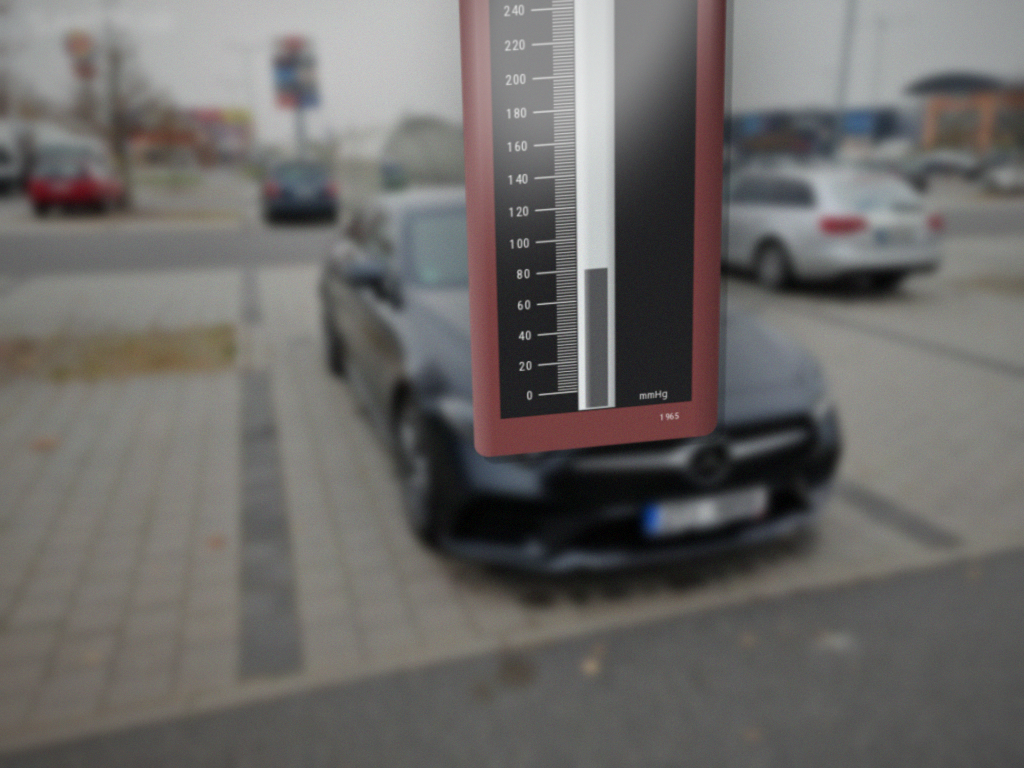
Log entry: 80
